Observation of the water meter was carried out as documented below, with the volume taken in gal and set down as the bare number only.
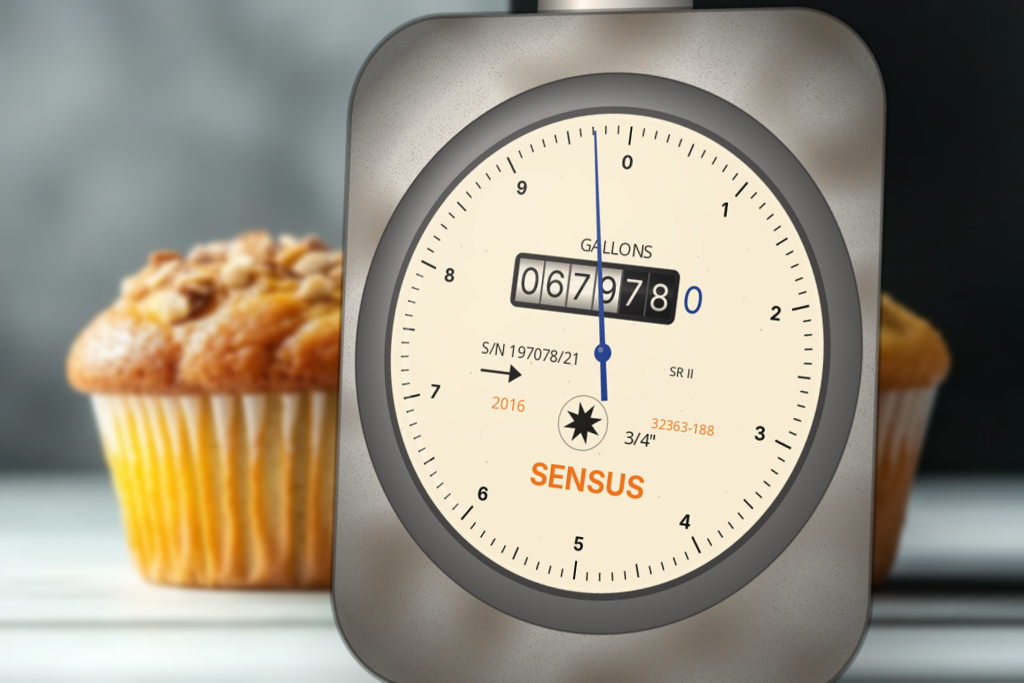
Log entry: 679779.7
